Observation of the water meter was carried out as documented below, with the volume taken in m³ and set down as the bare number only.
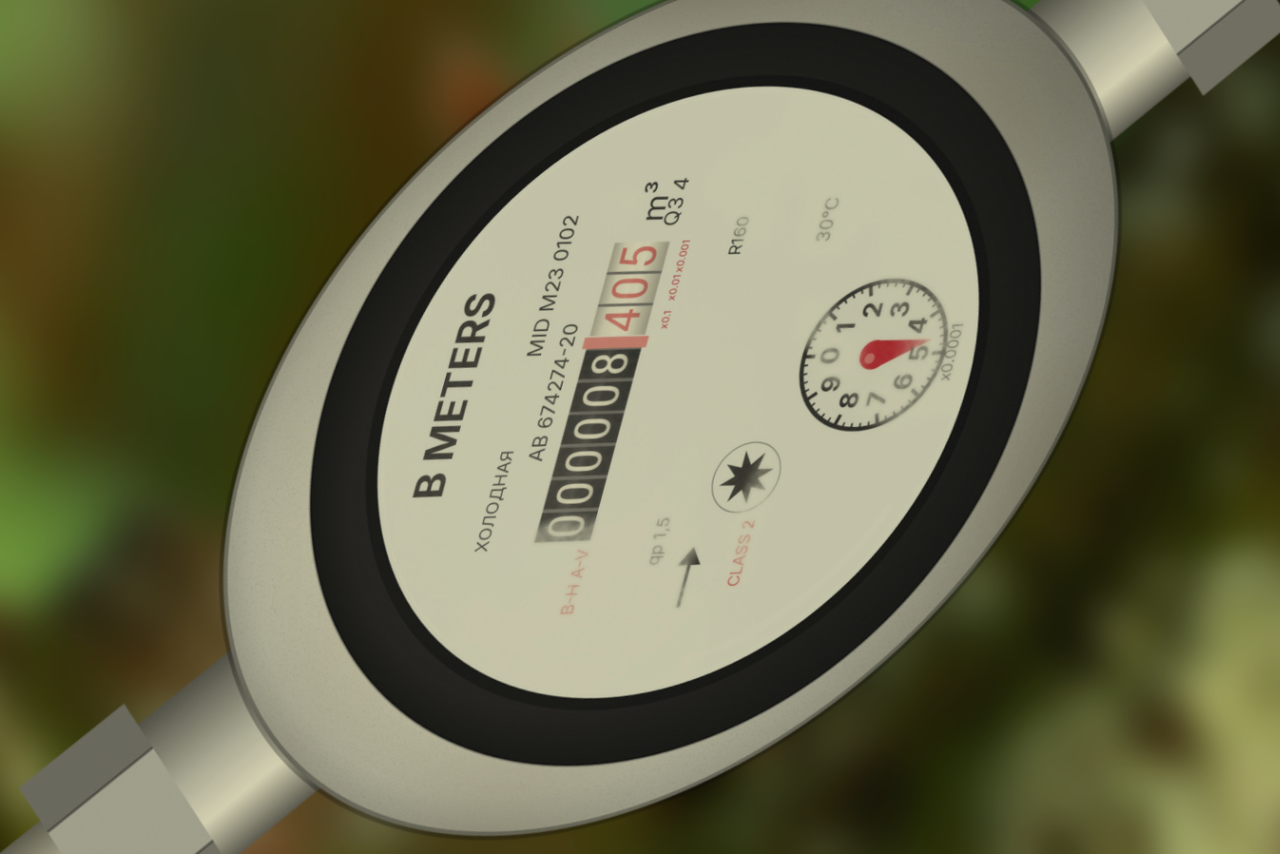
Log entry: 8.4054
